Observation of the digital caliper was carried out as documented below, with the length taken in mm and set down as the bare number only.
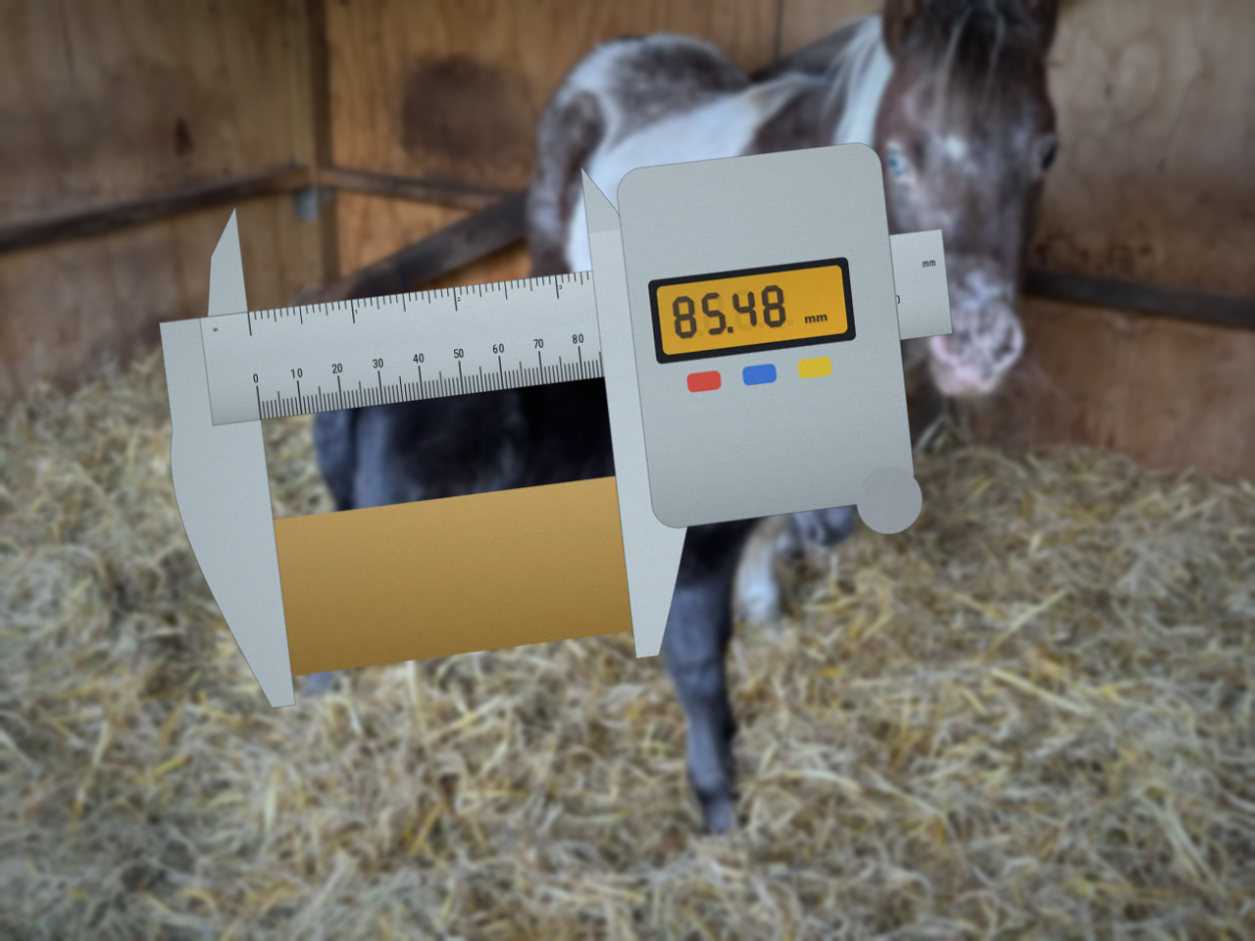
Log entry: 85.48
